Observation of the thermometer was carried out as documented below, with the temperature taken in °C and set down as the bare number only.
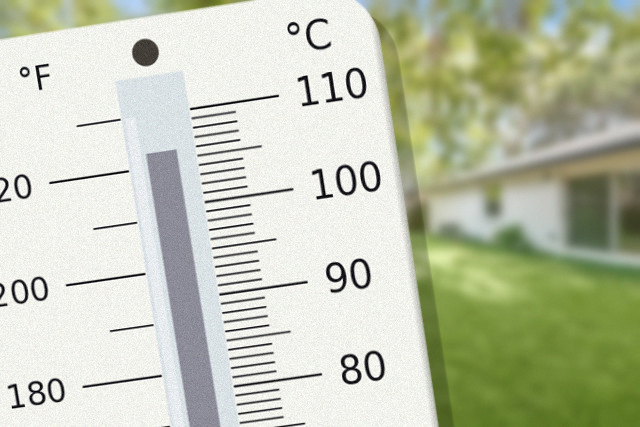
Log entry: 106
